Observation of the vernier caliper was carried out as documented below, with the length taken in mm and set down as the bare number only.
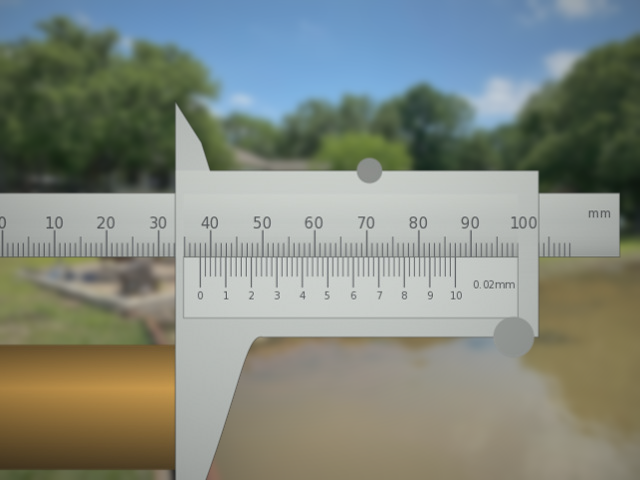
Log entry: 38.0
